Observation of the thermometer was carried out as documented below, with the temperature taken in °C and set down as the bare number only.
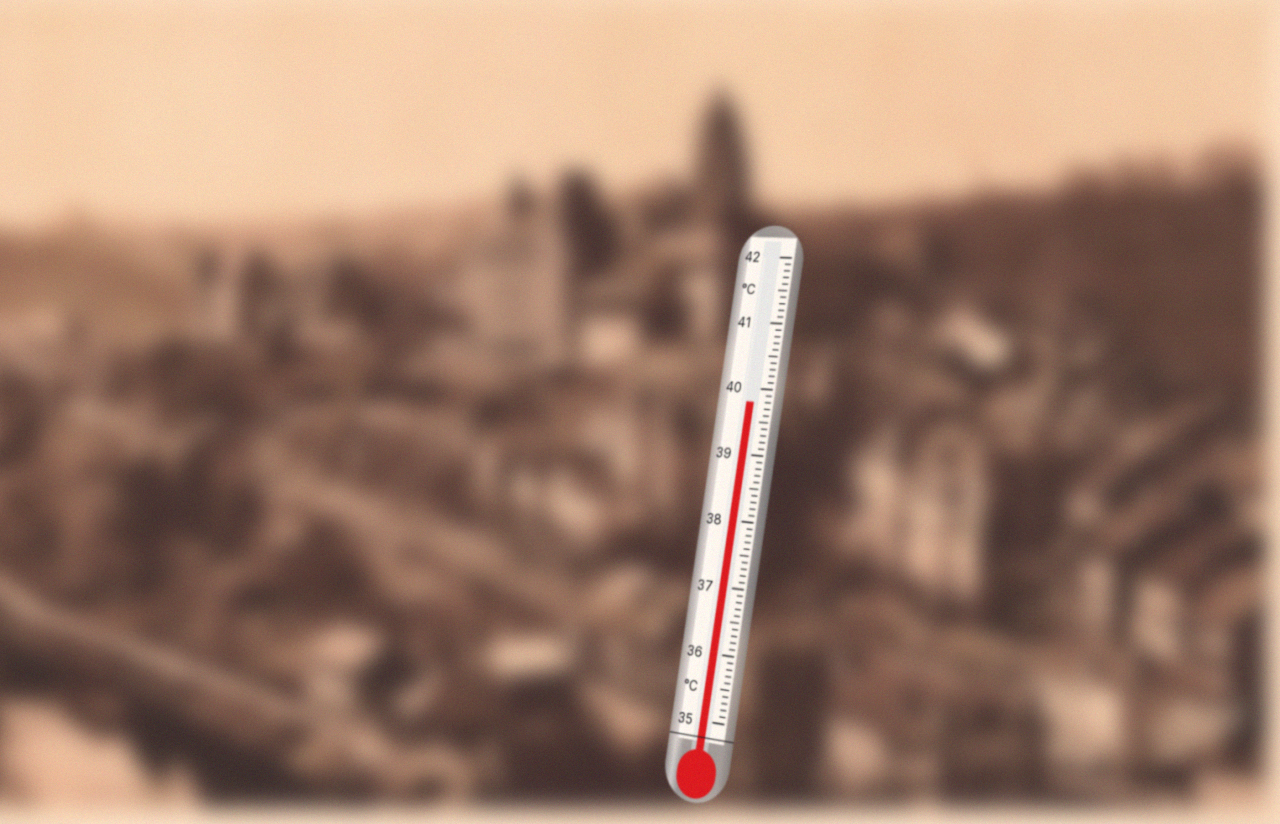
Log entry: 39.8
